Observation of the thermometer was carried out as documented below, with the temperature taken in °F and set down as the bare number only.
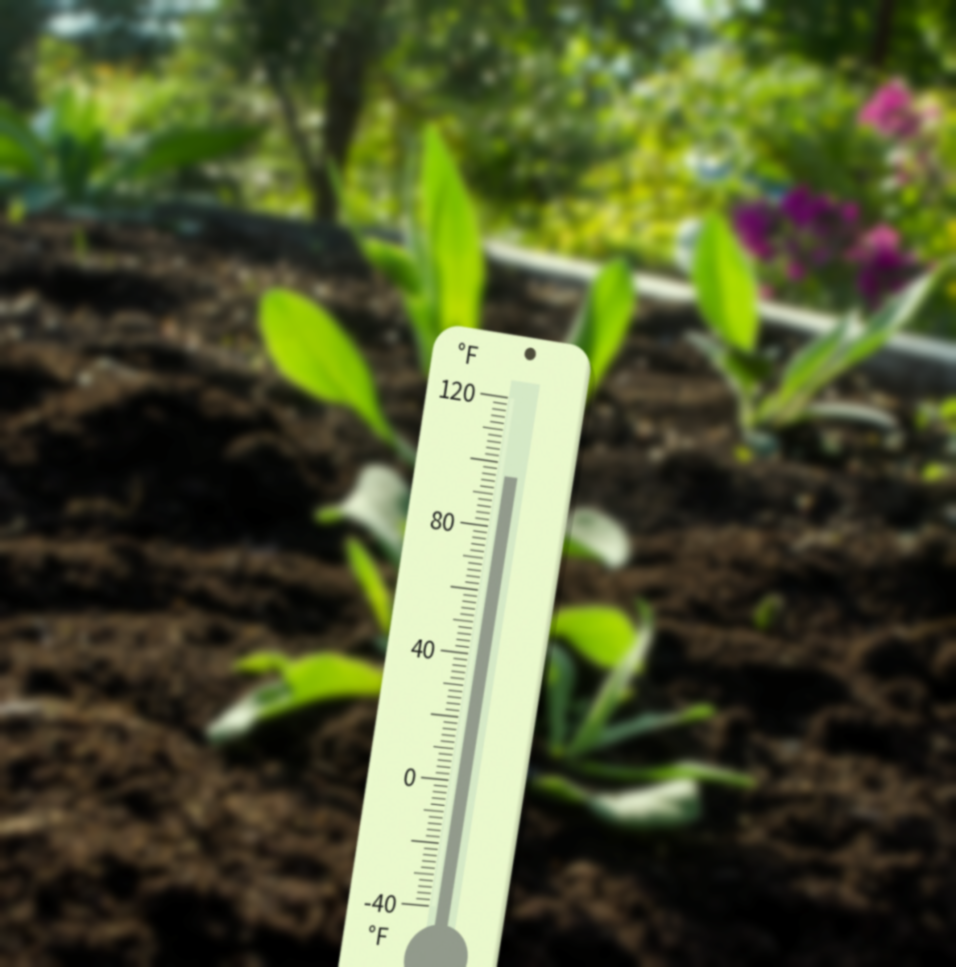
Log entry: 96
